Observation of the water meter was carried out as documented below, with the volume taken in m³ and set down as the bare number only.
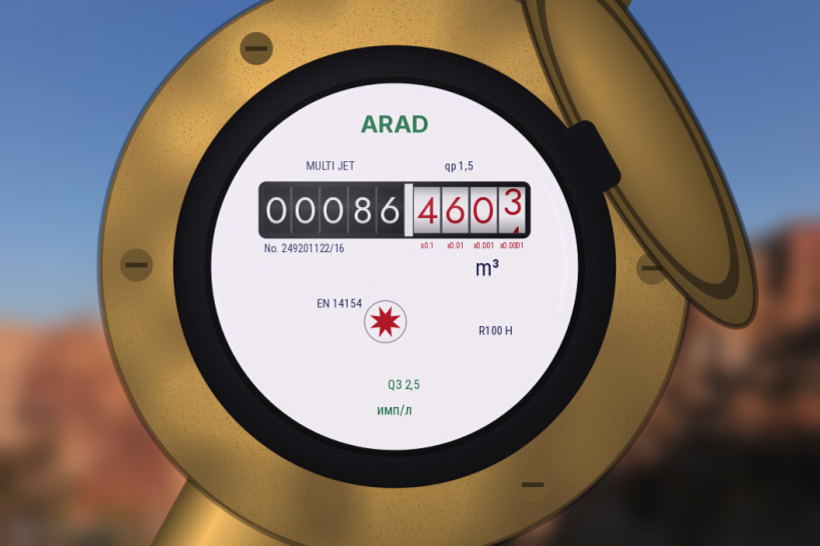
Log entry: 86.4603
